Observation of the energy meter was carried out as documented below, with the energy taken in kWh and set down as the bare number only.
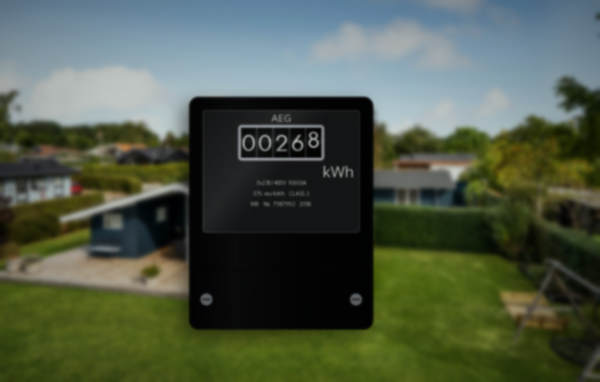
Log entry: 268
